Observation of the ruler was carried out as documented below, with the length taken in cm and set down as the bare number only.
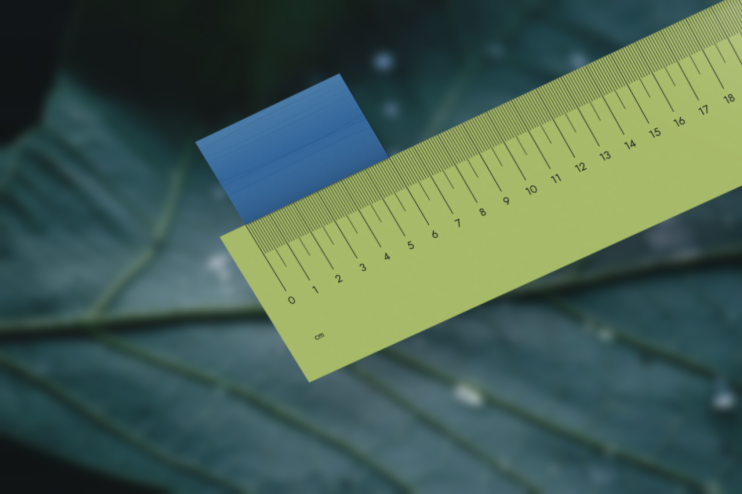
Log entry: 6
